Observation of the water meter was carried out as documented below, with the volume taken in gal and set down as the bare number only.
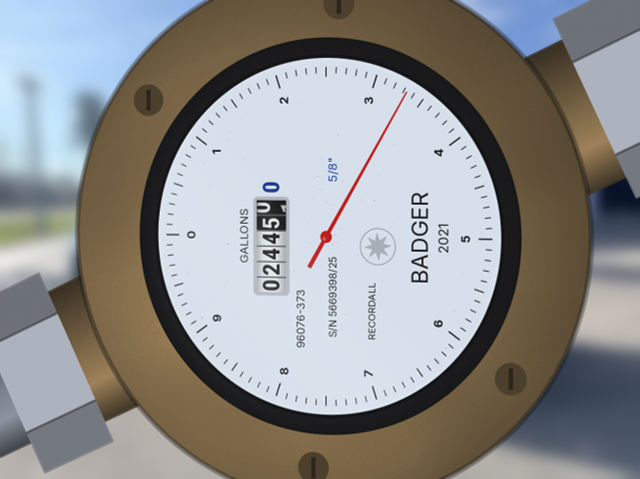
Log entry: 244503.3
